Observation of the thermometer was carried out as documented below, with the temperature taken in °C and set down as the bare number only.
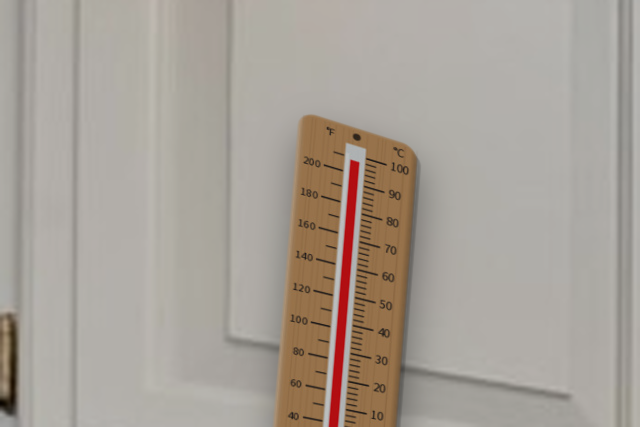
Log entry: 98
